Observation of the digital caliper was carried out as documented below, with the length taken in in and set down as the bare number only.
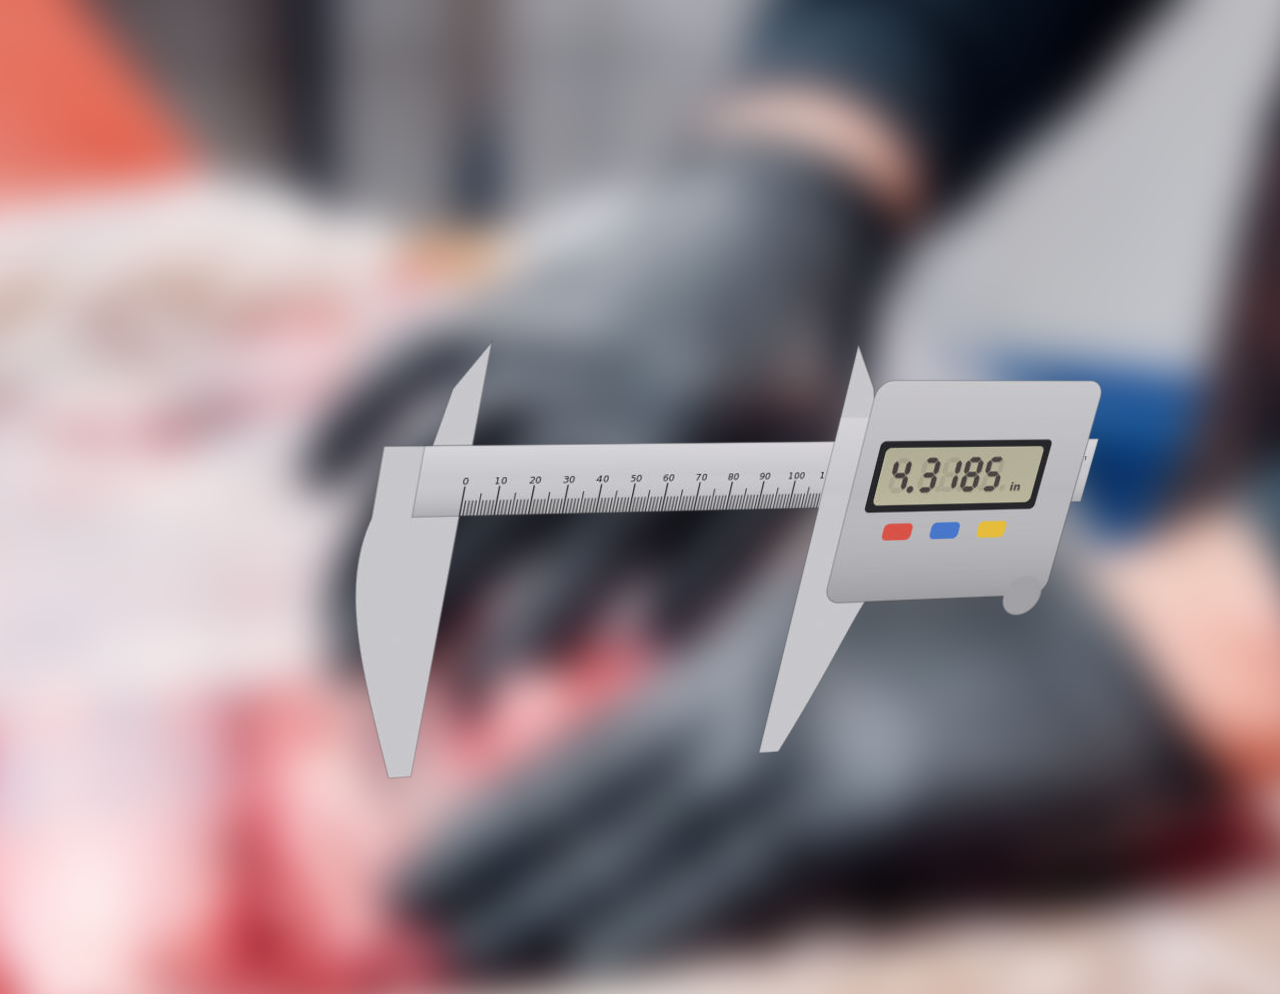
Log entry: 4.3185
